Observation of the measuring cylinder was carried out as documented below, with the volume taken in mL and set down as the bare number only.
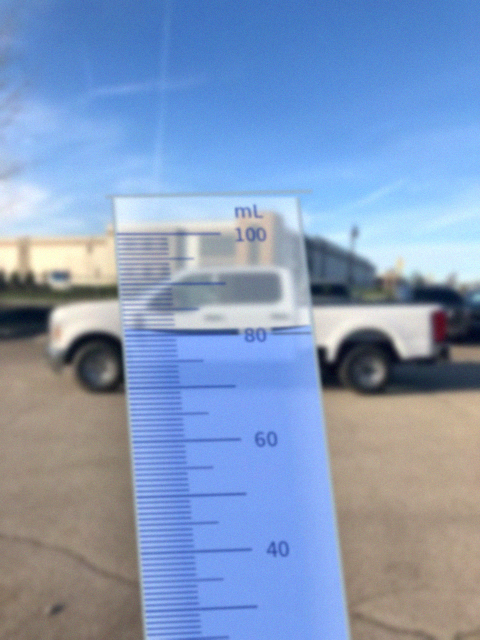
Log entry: 80
